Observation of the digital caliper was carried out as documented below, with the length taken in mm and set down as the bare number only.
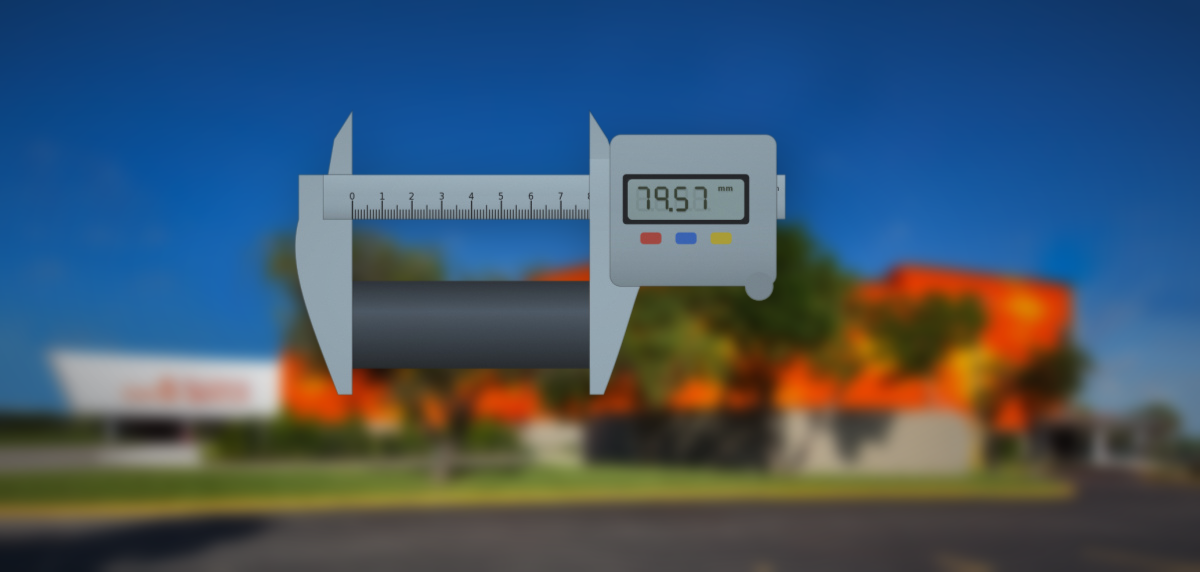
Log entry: 79.57
